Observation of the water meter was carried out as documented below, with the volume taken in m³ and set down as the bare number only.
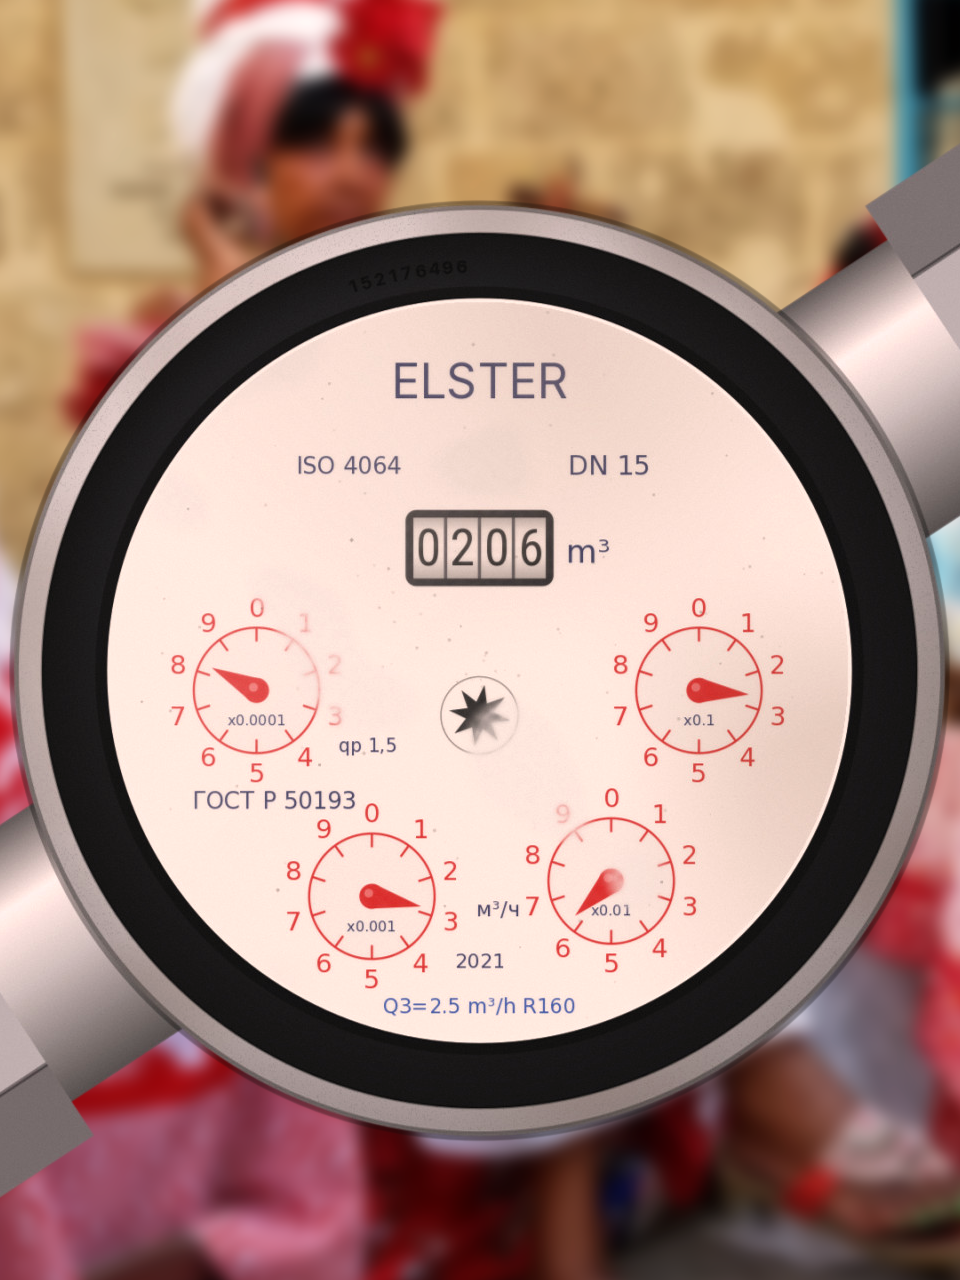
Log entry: 206.2628
